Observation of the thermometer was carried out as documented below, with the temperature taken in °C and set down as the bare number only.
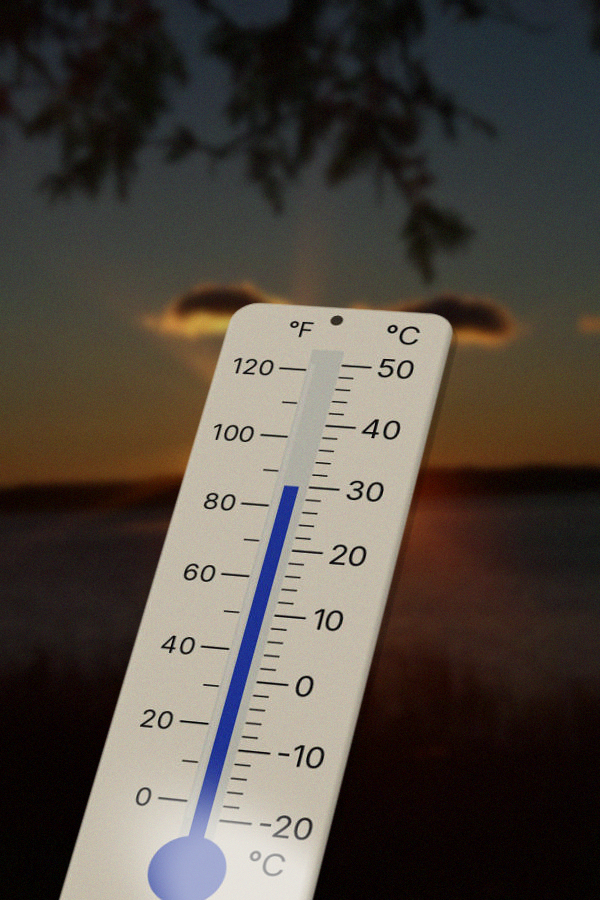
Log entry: 30
